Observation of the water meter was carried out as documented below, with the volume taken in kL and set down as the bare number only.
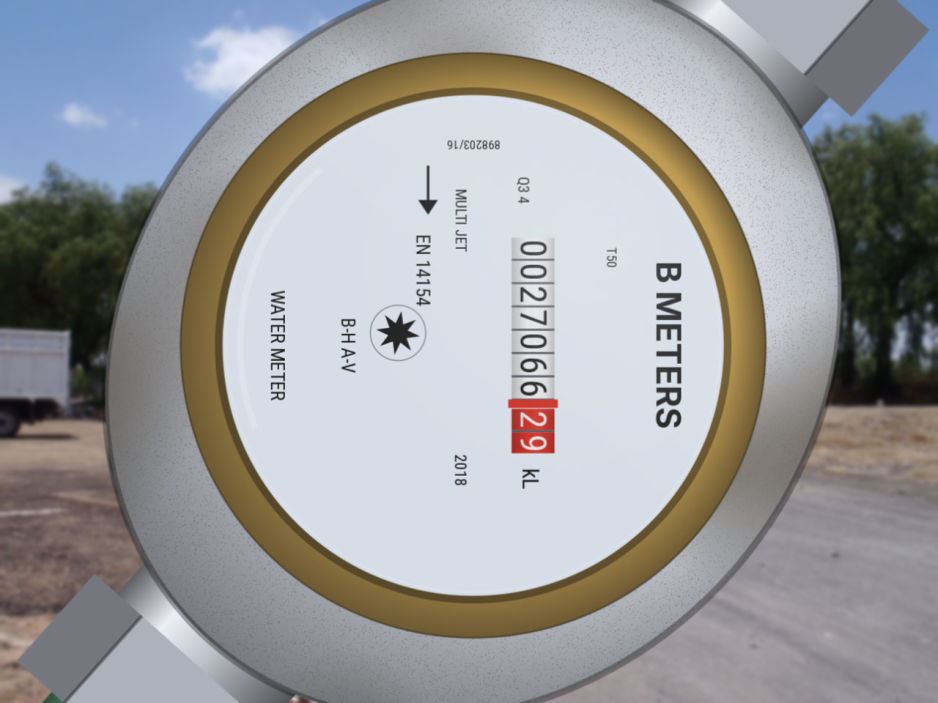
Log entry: 27066.29
